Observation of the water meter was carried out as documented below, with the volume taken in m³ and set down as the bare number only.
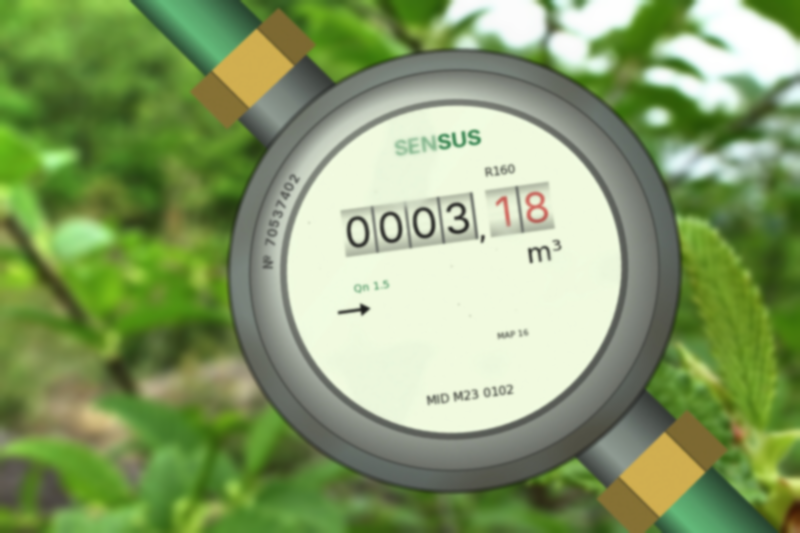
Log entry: 3.18
